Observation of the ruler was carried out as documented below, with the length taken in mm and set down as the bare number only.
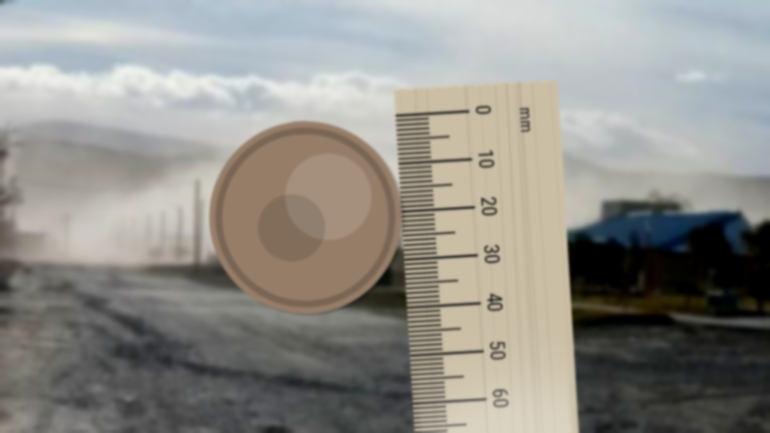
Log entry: 40
